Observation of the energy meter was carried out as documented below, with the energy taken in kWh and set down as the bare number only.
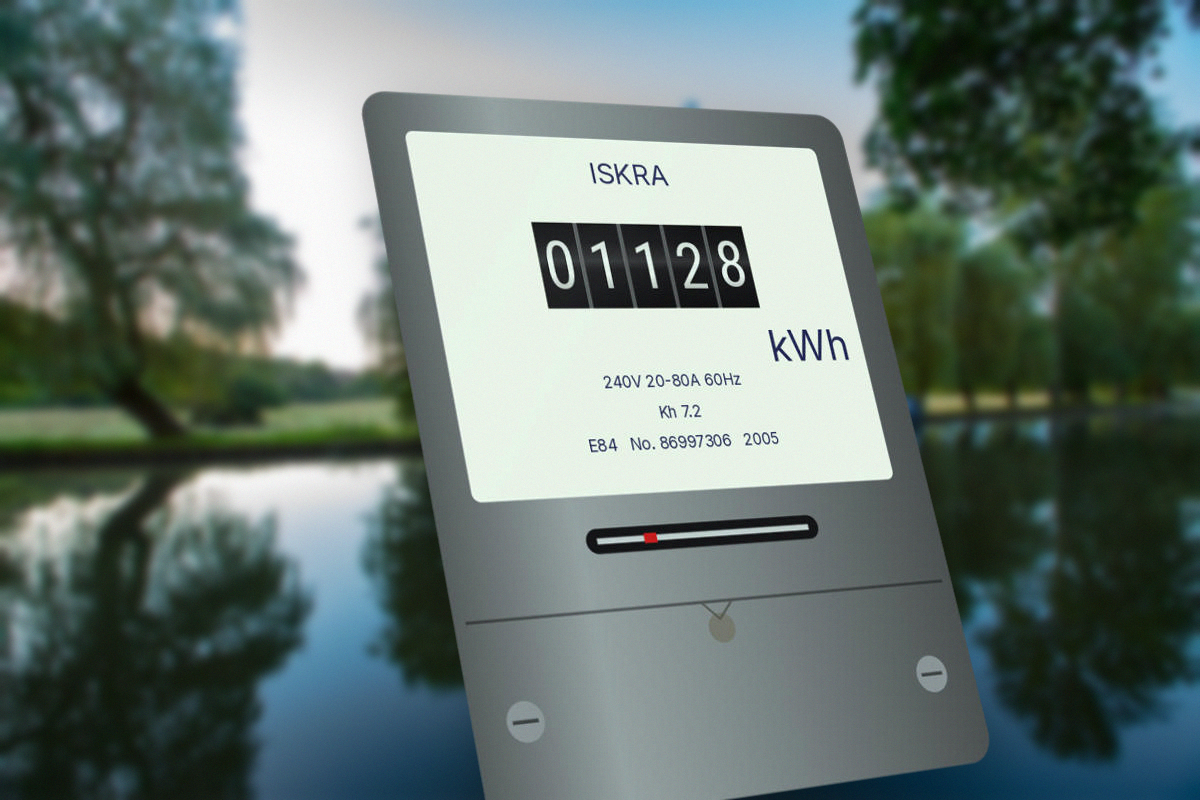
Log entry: 1128
